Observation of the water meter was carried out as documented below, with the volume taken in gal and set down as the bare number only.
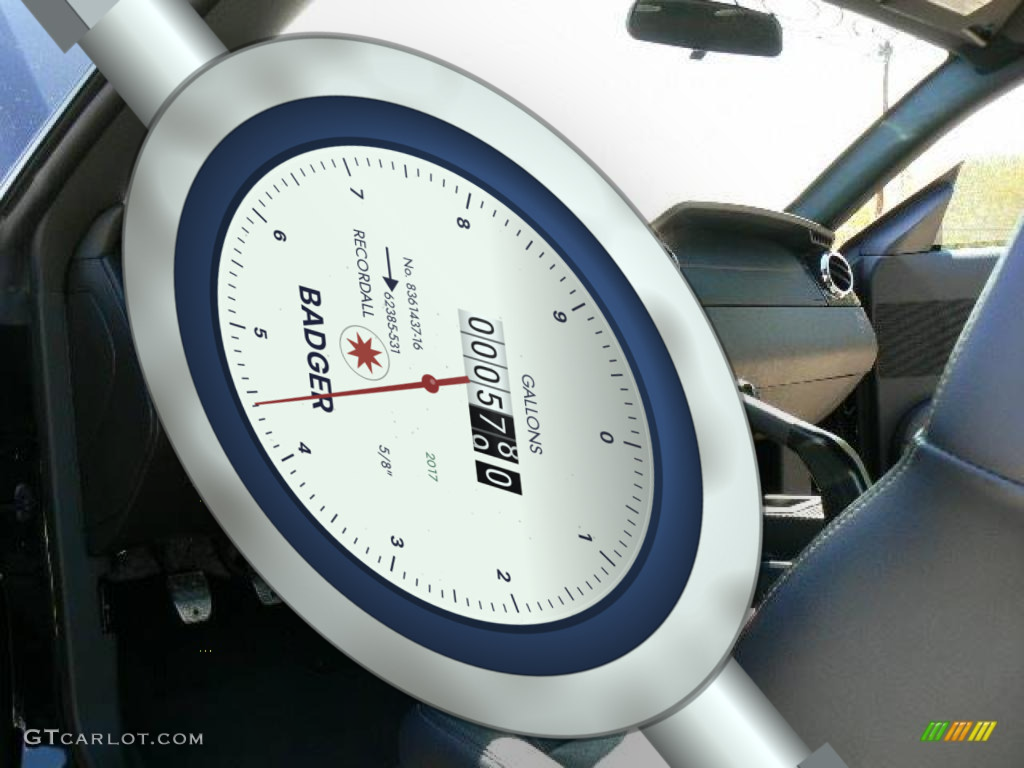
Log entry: 5784.4
